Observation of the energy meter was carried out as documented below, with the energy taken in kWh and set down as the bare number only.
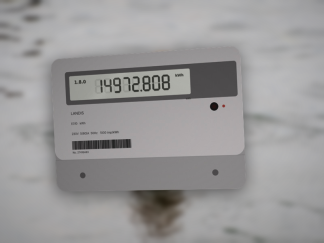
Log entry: 14972.808
